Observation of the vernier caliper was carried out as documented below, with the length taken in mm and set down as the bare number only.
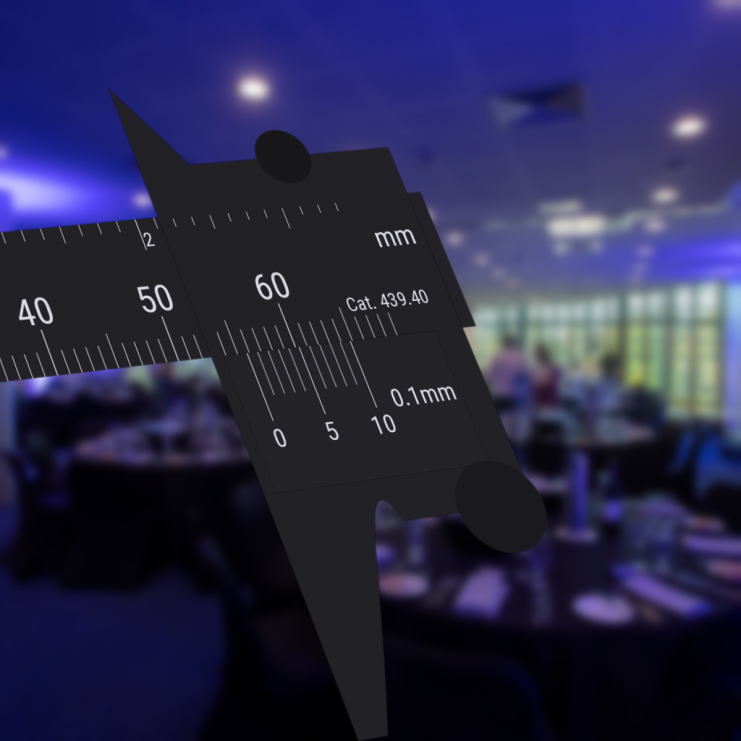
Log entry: 55.8
